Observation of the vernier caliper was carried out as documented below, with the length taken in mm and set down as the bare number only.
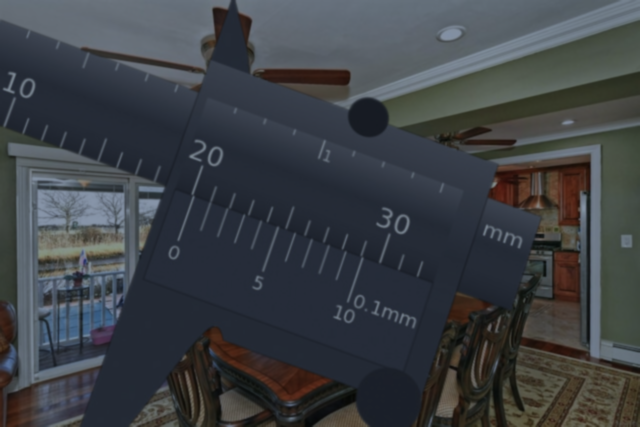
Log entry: 20.1
